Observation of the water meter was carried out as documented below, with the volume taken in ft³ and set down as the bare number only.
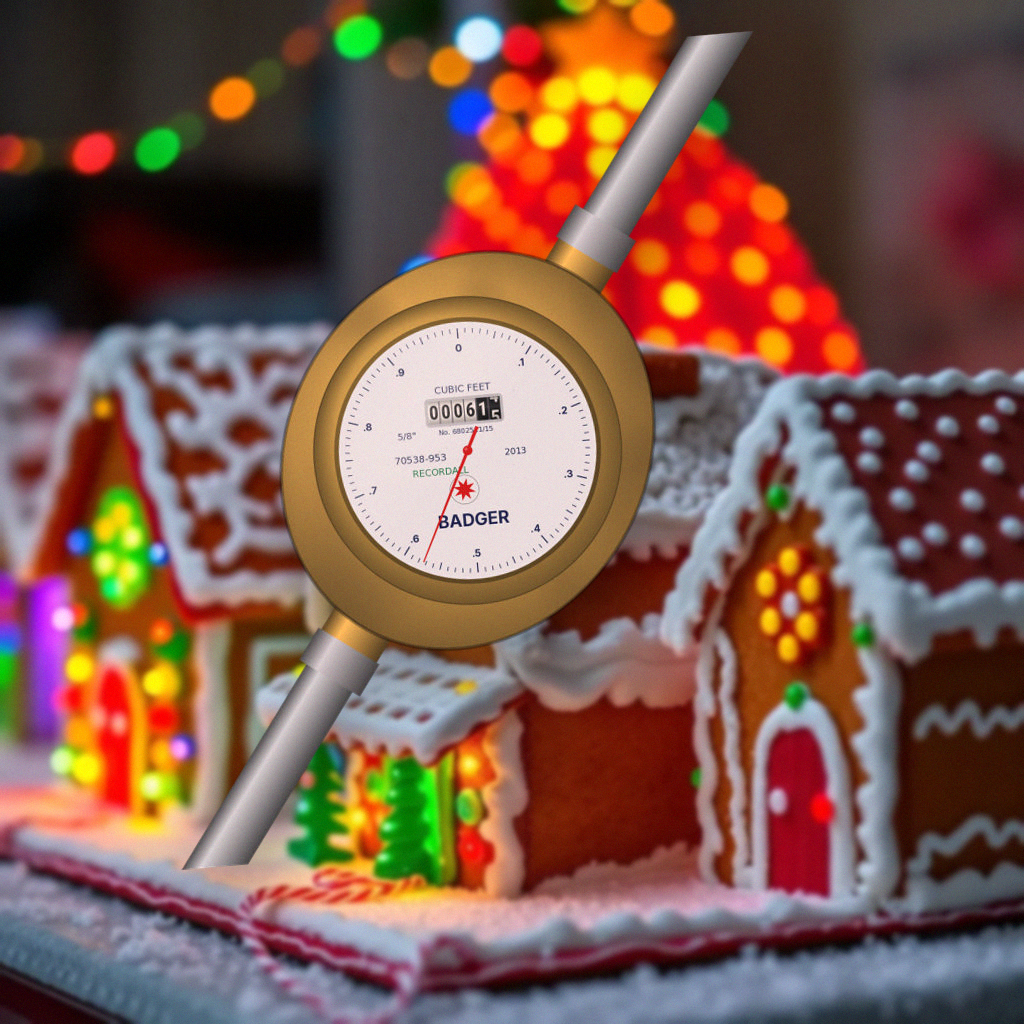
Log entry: 614.57
